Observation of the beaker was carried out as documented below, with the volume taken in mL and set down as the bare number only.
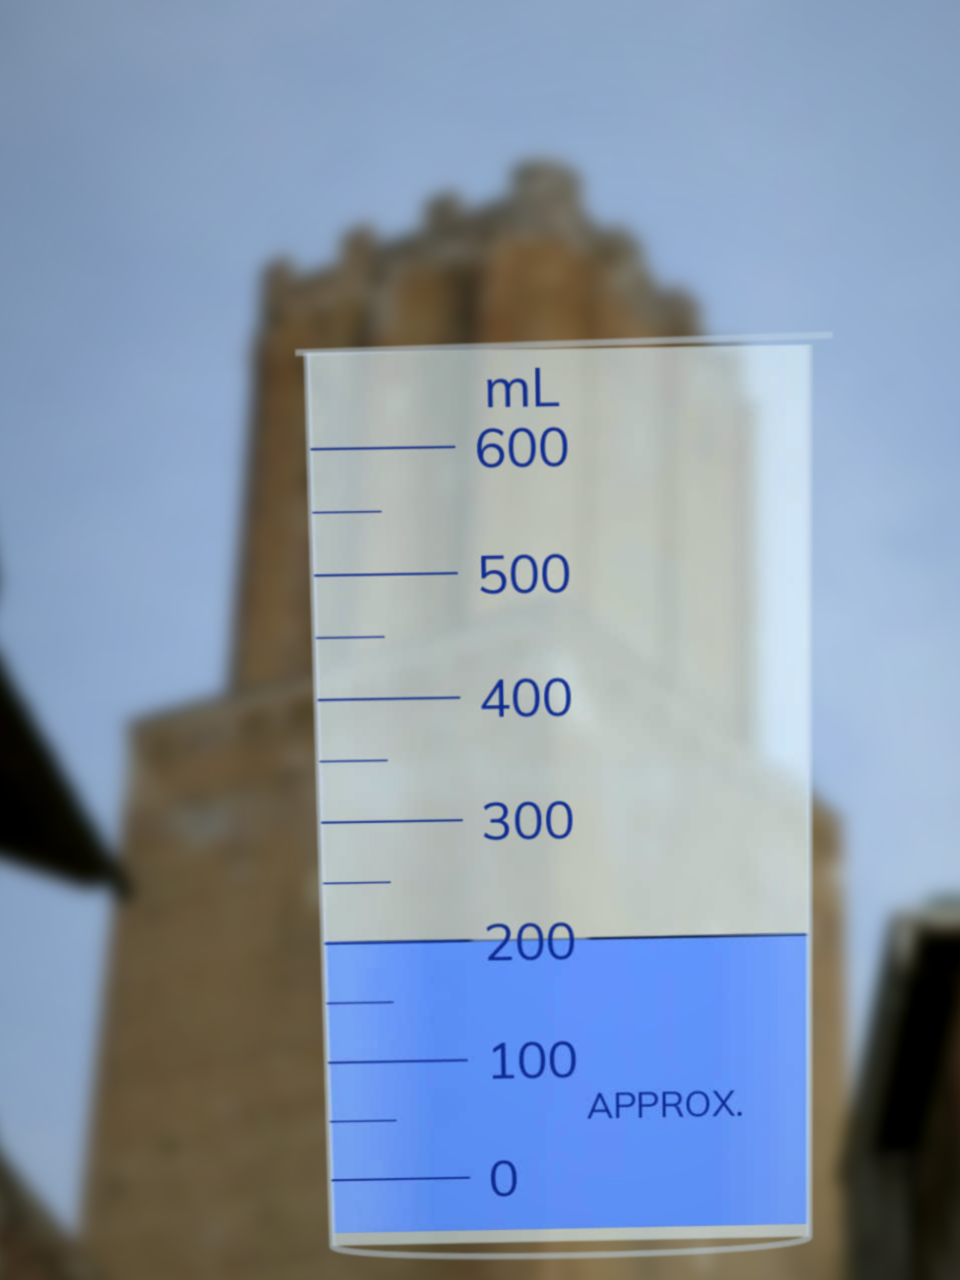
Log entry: 200
